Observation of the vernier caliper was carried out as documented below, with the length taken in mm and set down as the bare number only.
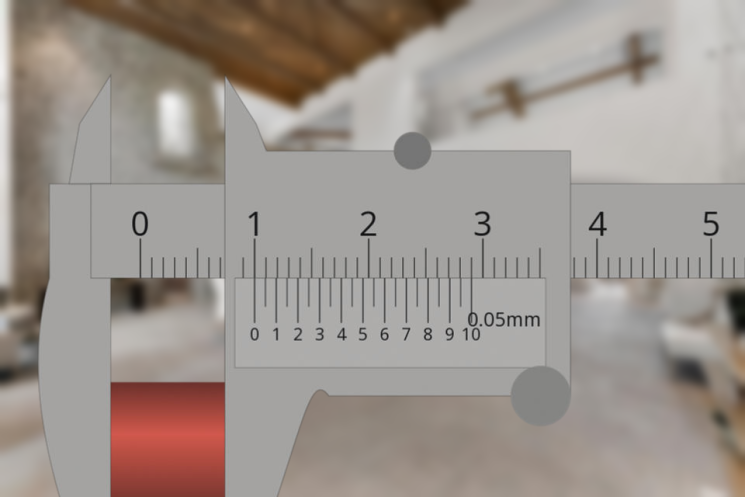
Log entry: 10.0
